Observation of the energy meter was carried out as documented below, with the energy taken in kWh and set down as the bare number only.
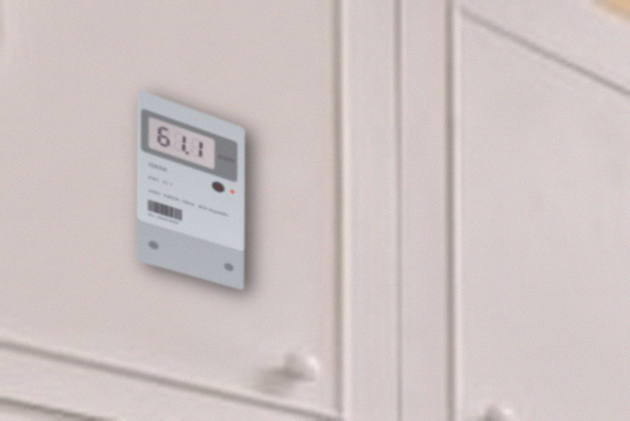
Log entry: 61.1
